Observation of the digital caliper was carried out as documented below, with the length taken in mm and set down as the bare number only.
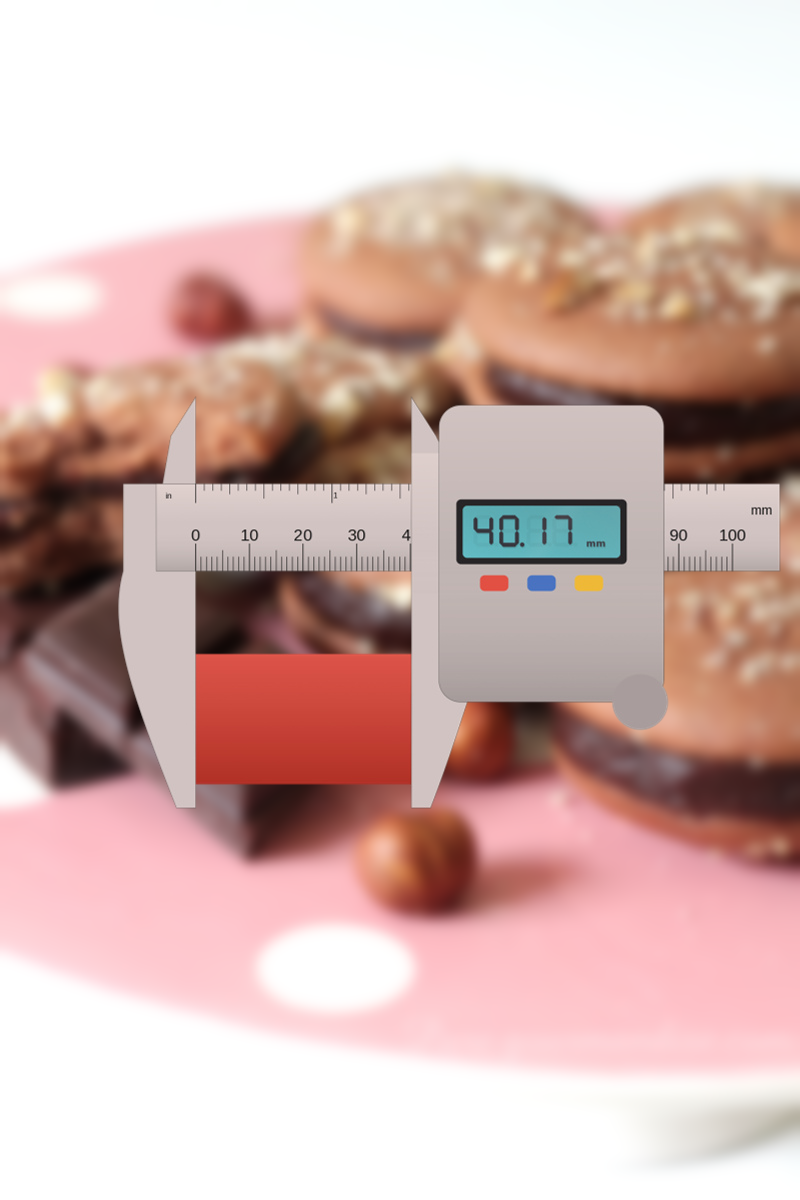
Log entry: 40.17
